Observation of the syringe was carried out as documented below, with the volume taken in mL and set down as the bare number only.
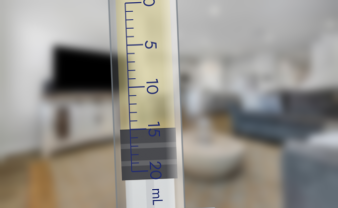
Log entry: 15
